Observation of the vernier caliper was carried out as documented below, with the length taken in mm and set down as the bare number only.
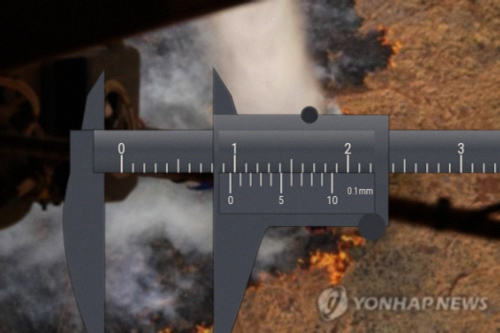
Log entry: 9.6
